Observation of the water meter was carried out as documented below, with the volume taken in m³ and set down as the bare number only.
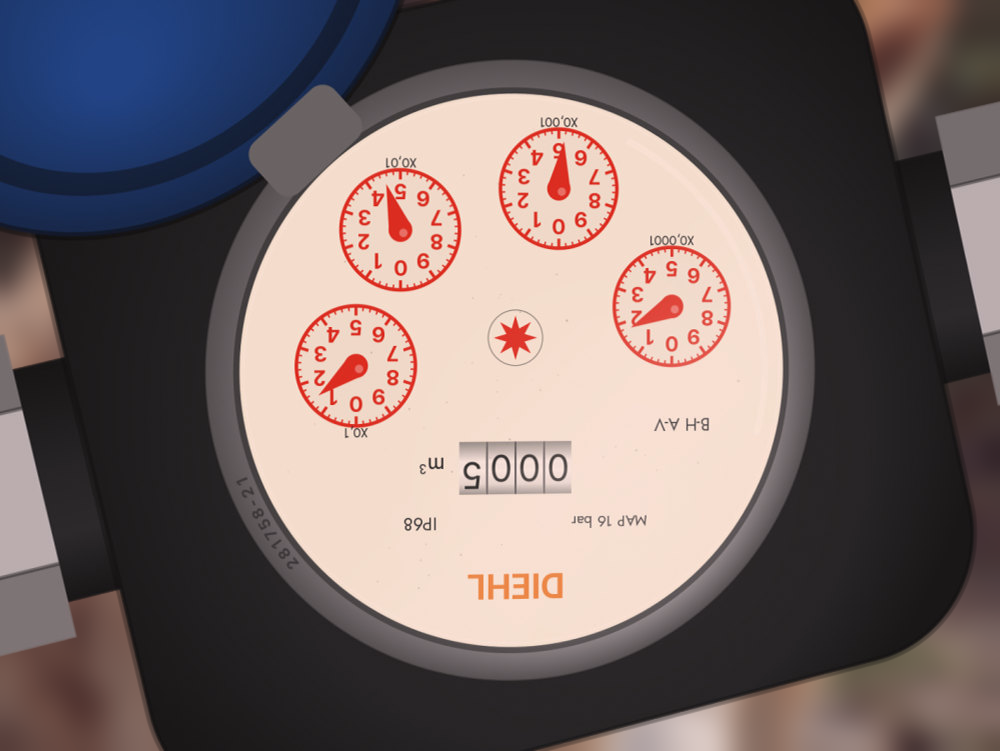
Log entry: 5.1451
